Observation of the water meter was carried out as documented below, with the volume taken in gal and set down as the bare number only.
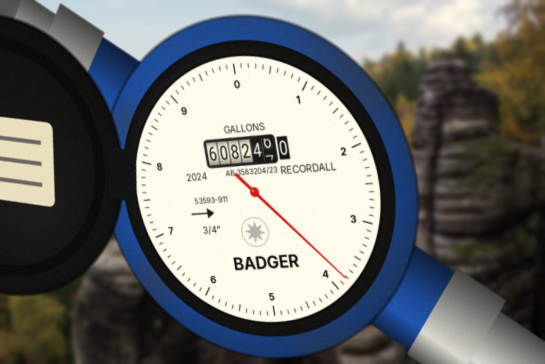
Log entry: 6082463.8
